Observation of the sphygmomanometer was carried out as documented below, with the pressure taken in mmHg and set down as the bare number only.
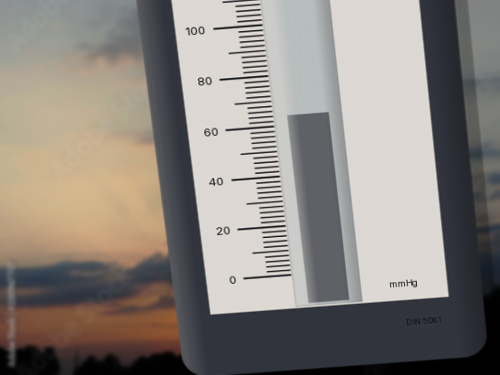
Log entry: 64
